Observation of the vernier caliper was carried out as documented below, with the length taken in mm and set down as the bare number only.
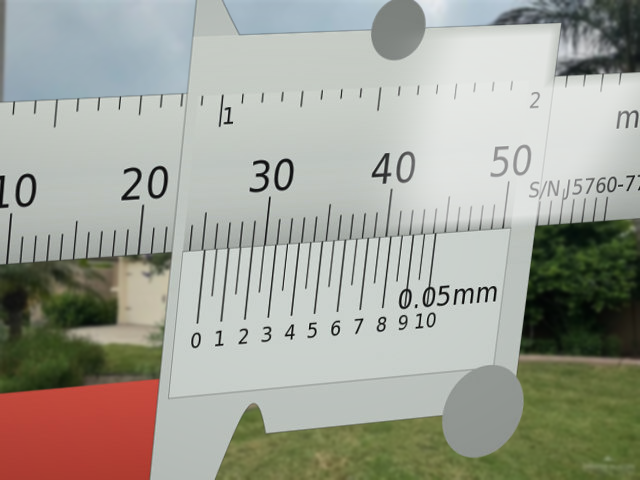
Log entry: 25.2
